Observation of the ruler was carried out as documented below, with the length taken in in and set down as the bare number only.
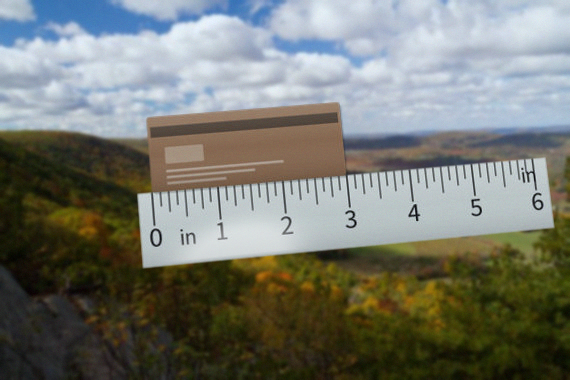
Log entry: 3
